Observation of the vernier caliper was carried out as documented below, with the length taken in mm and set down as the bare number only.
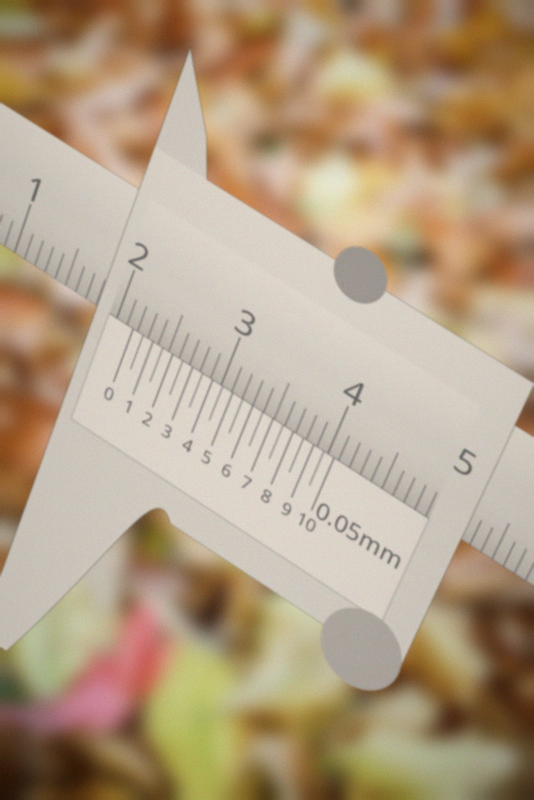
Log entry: 21.6
